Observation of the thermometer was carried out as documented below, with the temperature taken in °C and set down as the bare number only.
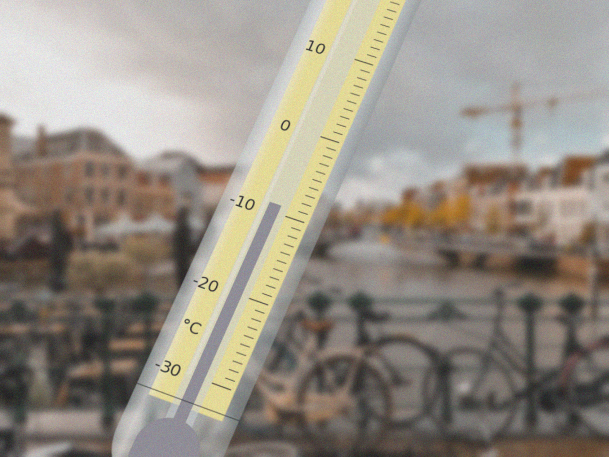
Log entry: -9
